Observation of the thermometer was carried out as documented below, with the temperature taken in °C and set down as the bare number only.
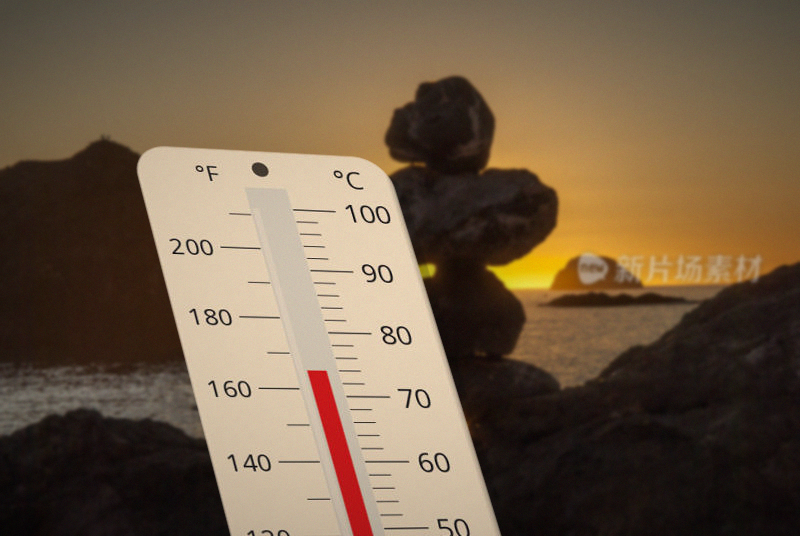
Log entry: 74
